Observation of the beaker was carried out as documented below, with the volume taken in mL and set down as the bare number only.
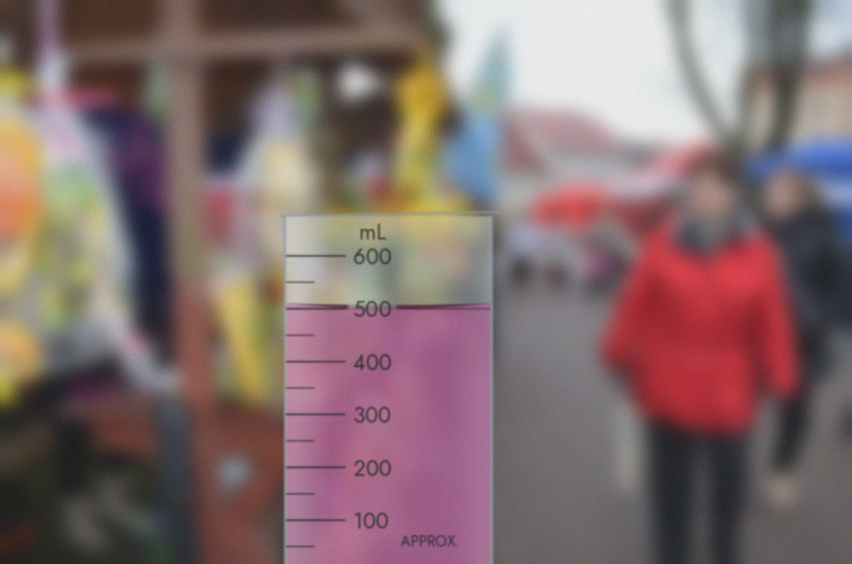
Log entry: 500
